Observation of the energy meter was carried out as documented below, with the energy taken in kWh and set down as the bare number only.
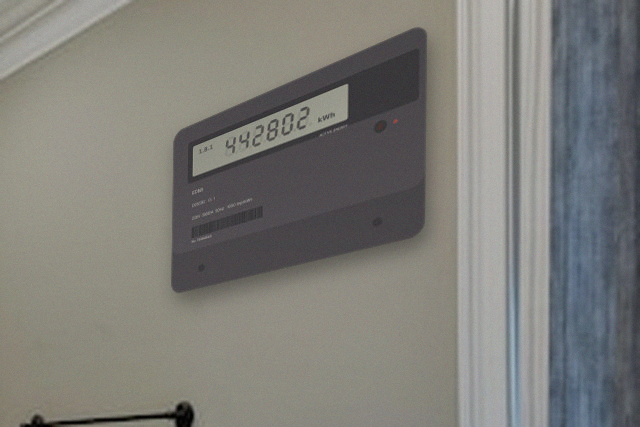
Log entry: 442802
